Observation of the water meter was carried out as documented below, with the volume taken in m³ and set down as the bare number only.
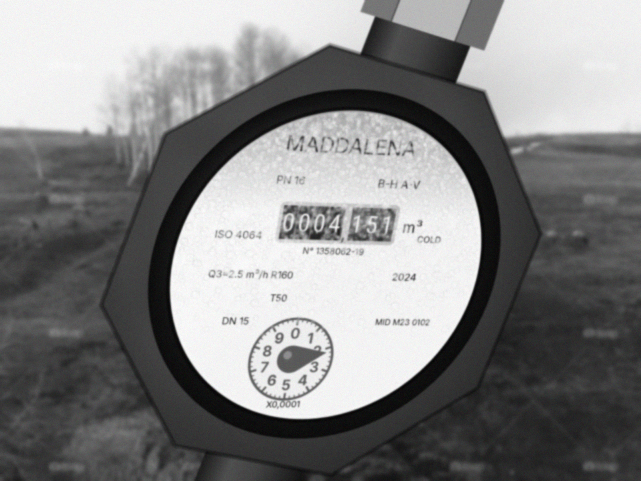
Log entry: 4.1512
